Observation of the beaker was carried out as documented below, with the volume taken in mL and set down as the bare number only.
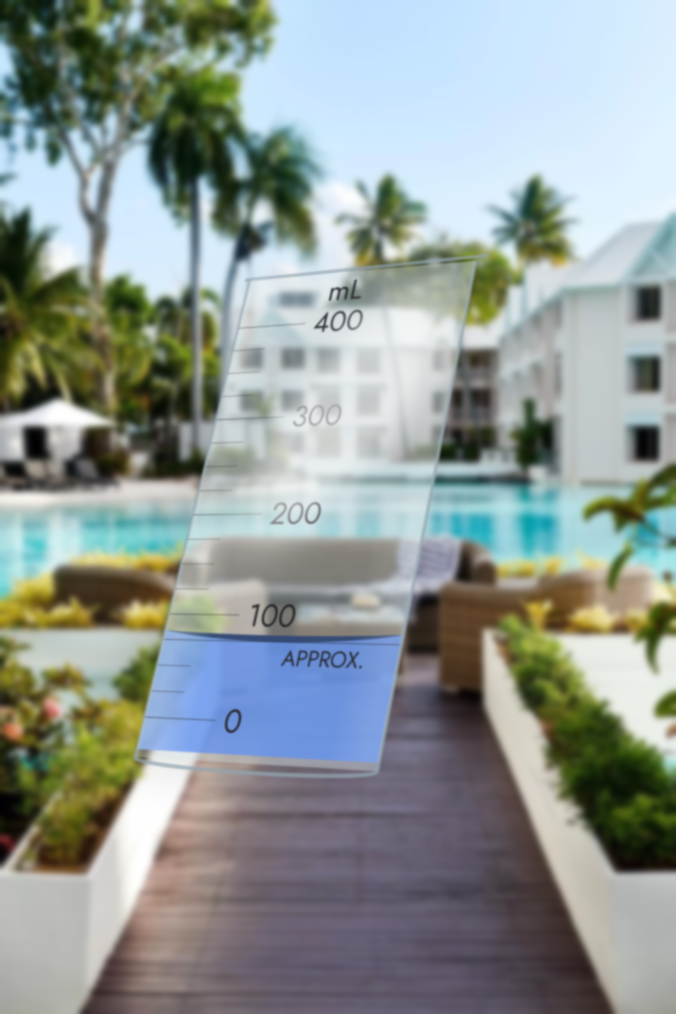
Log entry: 75
